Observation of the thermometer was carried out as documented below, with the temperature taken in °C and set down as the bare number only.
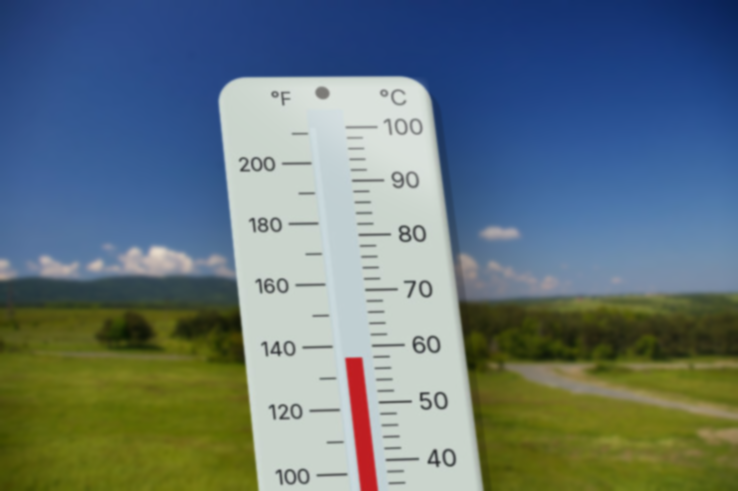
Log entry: 58
